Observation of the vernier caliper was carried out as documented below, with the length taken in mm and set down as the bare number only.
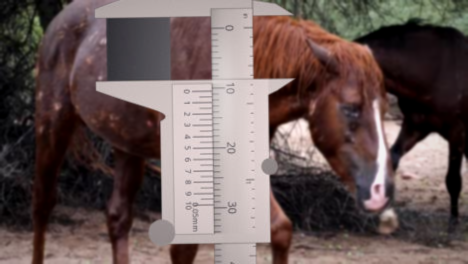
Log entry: 10.5
